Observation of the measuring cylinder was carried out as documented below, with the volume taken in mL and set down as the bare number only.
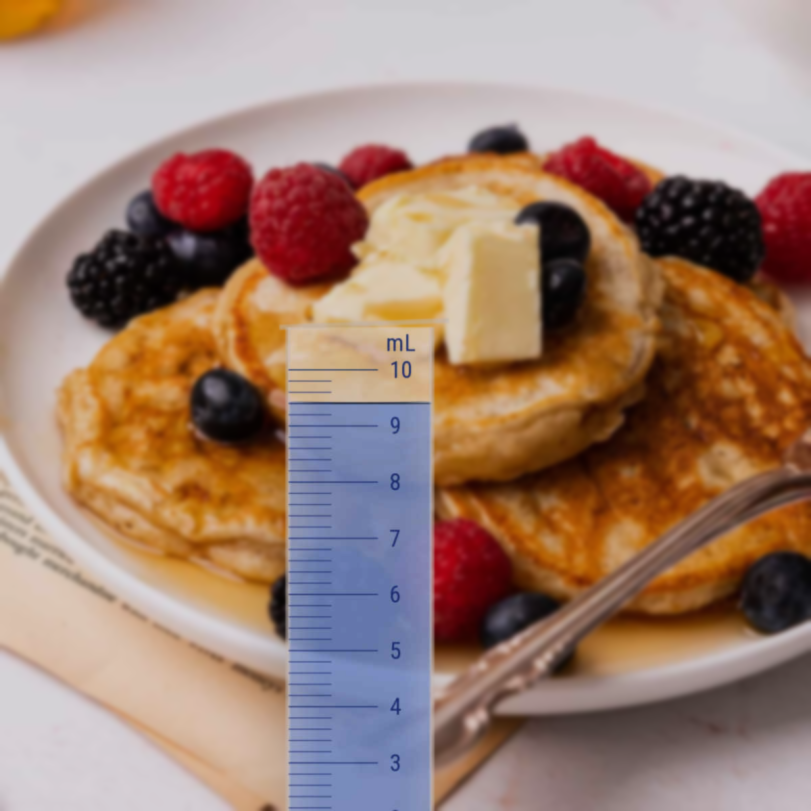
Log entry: 9.4
